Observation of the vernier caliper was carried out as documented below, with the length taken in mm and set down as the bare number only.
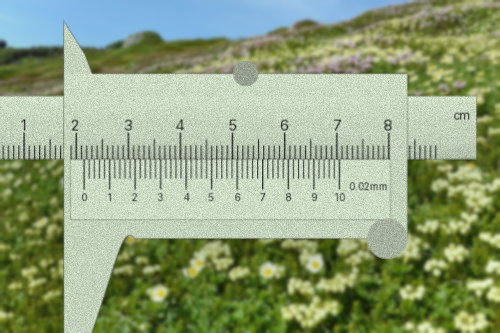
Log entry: 21.5
